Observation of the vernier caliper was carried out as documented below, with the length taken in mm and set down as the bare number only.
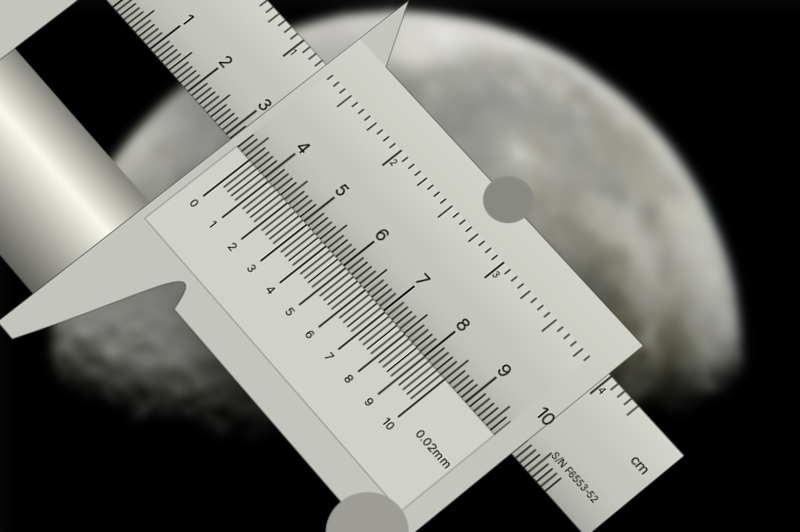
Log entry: 36.0
